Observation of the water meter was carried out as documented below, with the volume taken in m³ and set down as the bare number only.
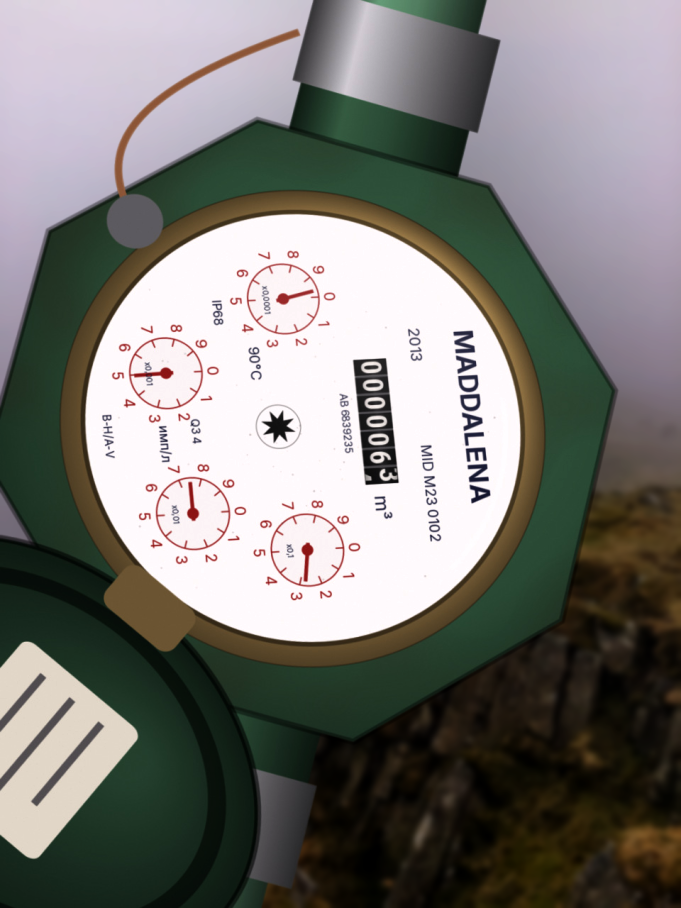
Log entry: 63.2749
